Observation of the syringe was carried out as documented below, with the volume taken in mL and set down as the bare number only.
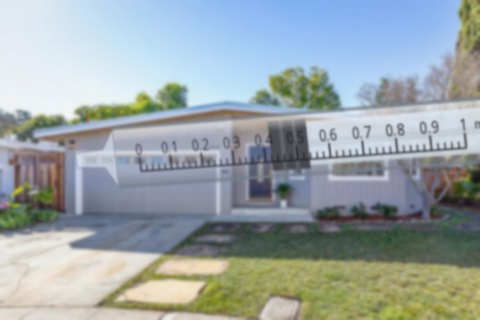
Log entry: 0.42
